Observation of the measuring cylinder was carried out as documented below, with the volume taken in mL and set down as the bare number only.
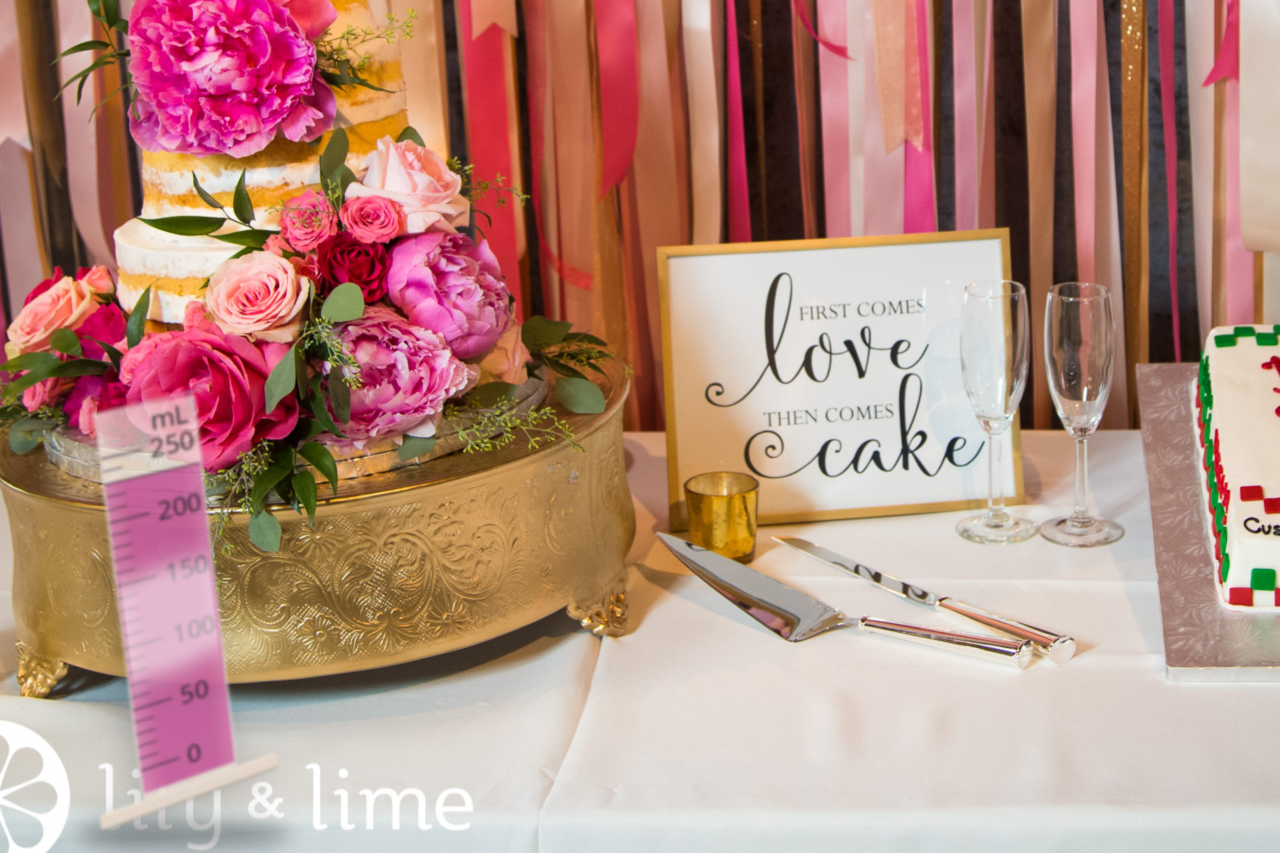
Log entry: 230
